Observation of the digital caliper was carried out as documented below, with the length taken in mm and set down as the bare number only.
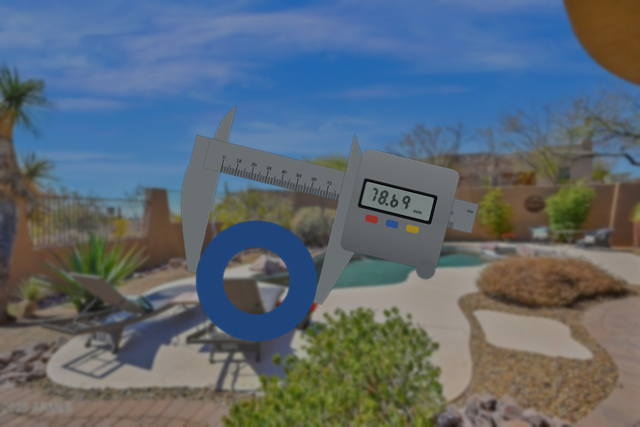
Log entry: 78.69
